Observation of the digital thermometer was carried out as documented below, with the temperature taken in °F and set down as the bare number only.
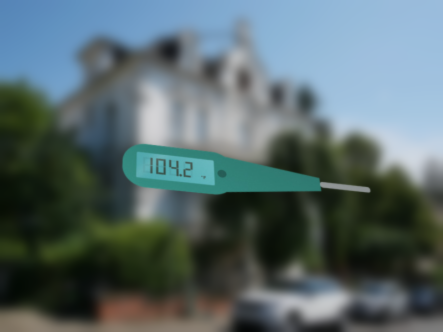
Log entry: 104.2
